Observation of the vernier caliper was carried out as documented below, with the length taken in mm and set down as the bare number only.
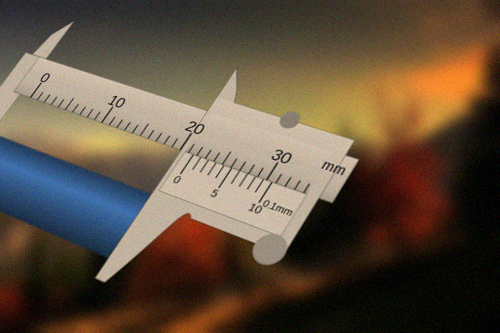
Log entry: 21.6
